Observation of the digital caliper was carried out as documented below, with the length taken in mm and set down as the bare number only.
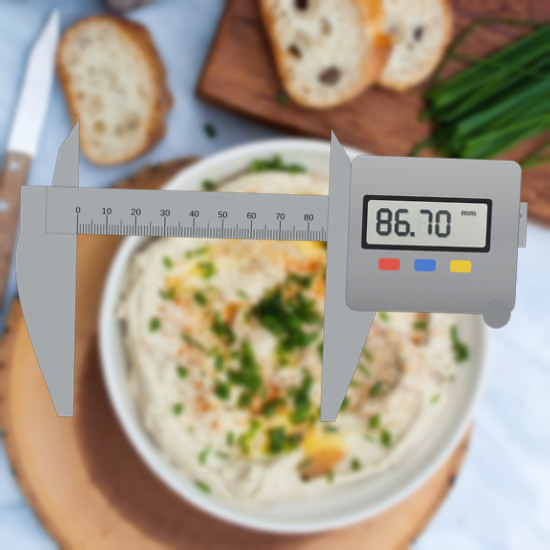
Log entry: 86.70
